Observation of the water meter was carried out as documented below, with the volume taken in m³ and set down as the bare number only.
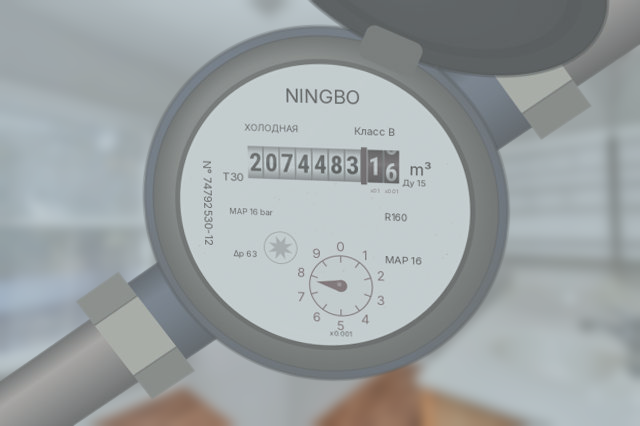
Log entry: 2074483.157
